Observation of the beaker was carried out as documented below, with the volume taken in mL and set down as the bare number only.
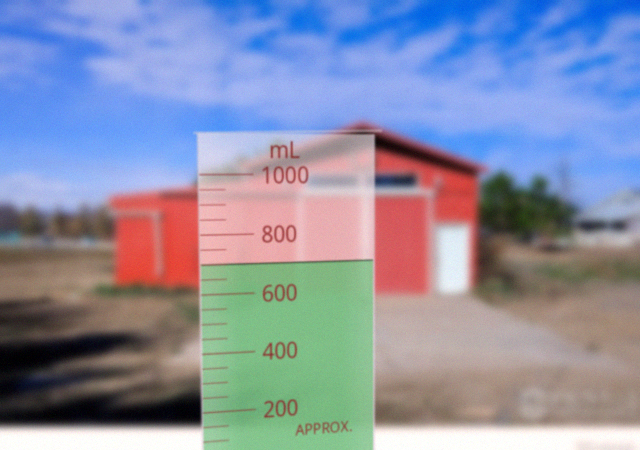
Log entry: 700
